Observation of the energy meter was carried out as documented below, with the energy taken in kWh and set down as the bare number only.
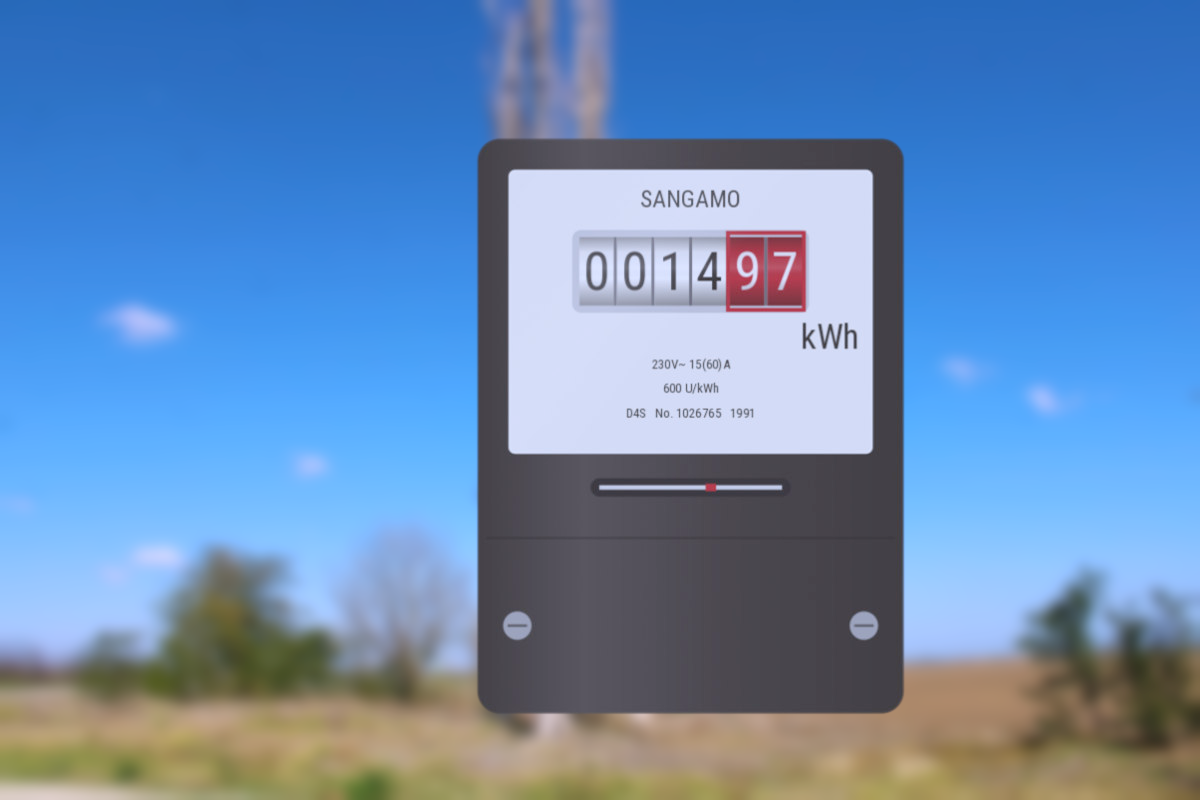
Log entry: 14.97
